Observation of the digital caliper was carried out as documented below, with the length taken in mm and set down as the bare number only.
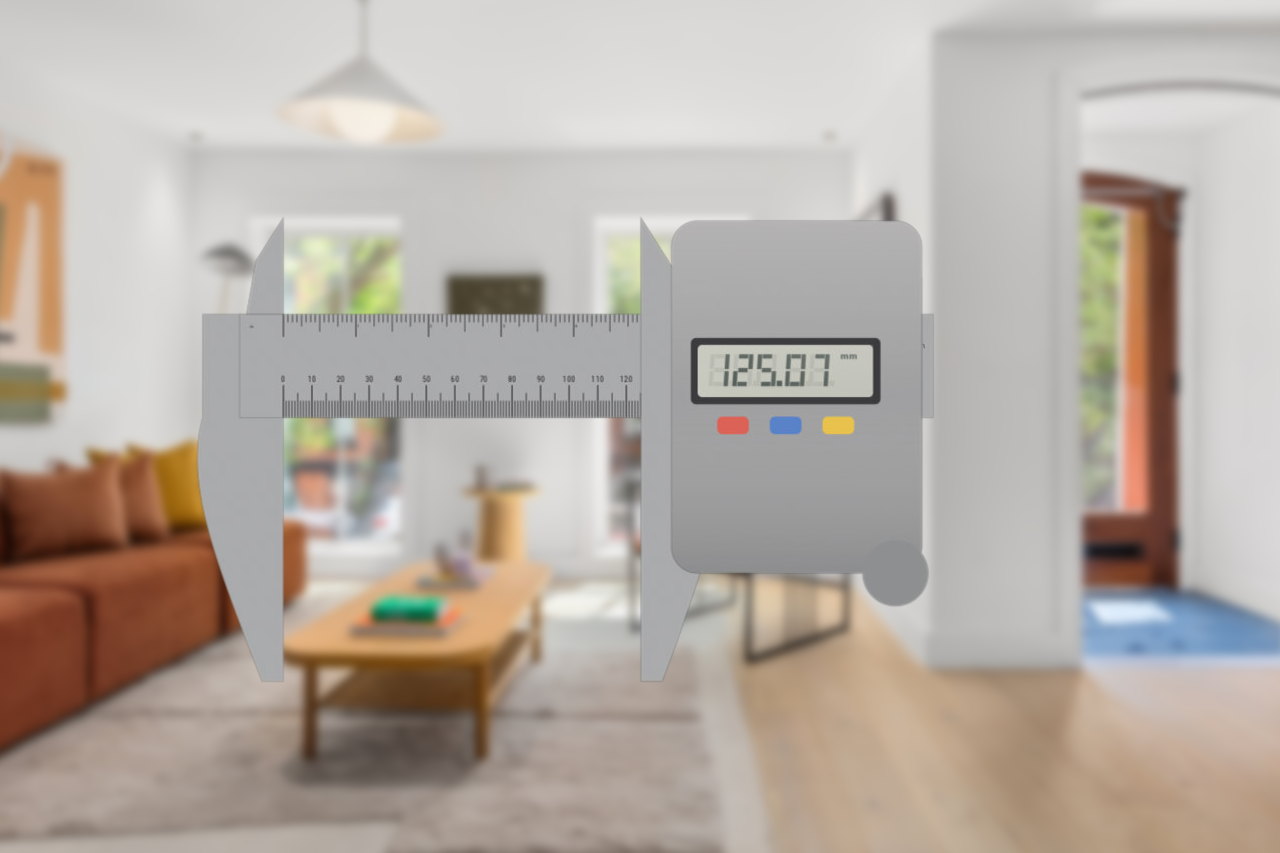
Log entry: 125.07
